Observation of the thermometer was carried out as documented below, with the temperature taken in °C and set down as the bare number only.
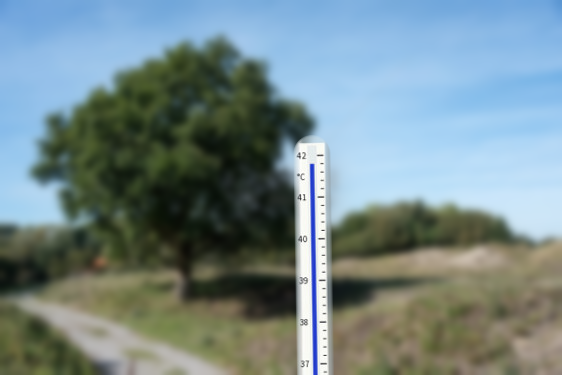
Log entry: 41.8
